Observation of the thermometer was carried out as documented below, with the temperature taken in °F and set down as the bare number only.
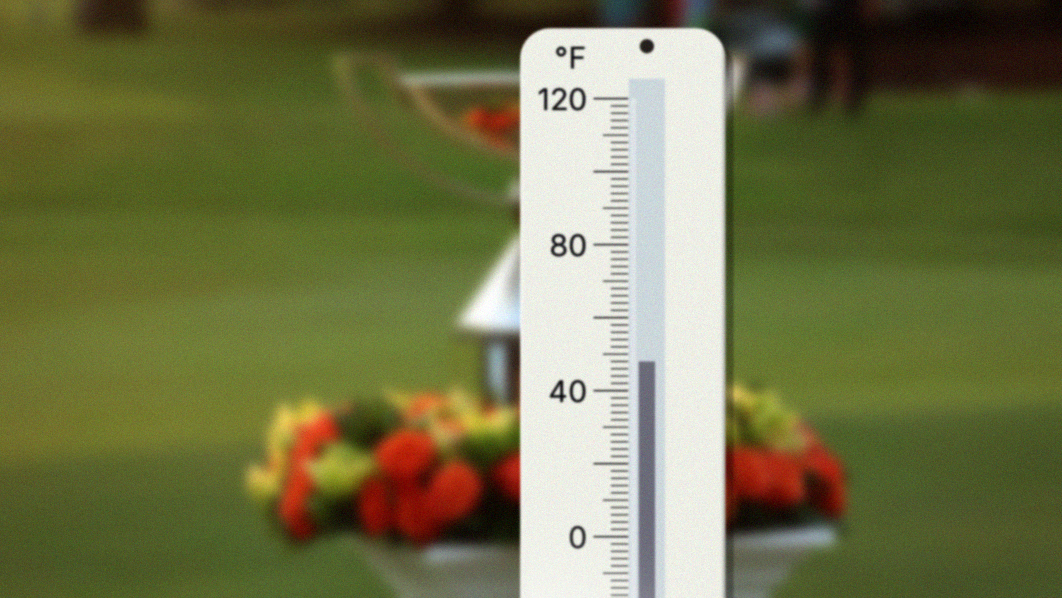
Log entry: 48
